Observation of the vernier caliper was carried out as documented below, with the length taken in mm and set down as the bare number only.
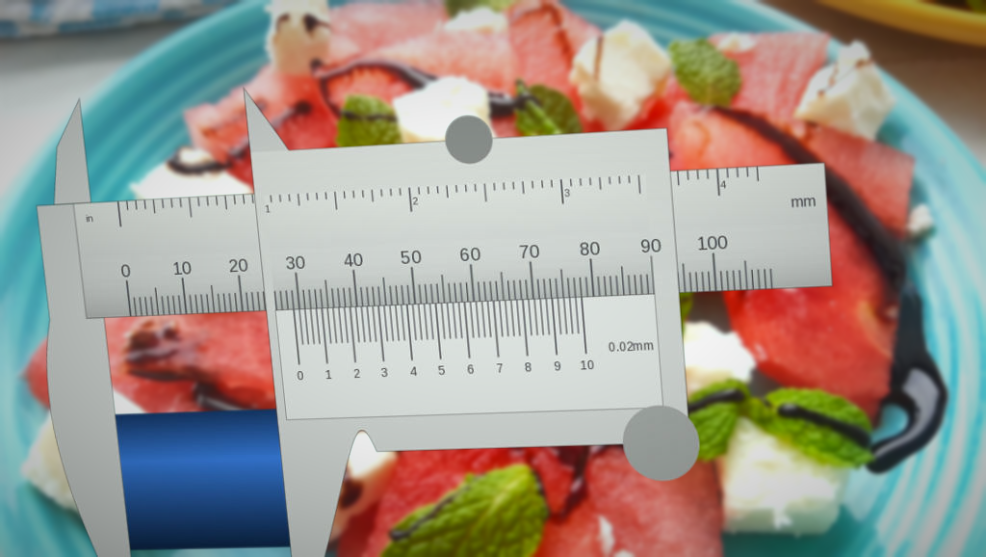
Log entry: 29.0
